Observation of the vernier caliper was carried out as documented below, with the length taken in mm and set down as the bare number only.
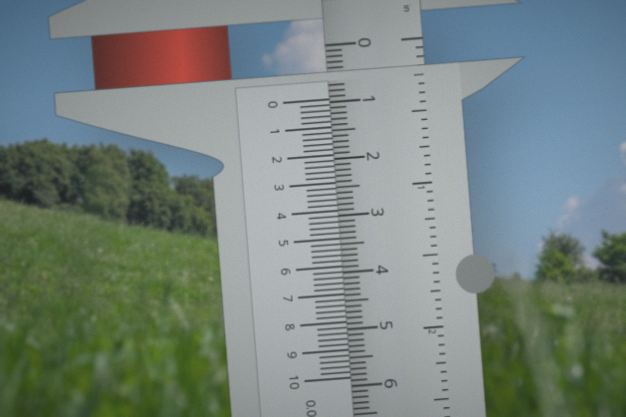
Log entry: 9.5
